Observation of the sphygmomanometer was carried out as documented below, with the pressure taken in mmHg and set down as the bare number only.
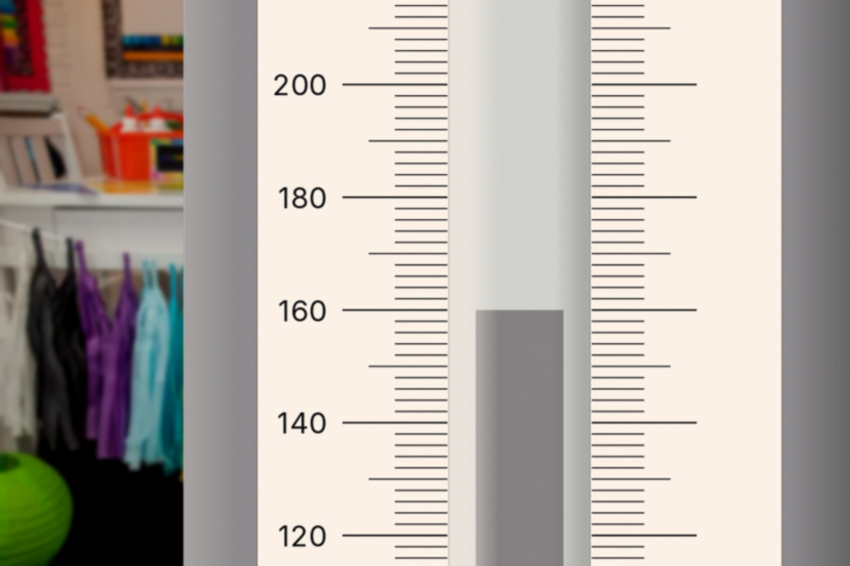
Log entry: 160
